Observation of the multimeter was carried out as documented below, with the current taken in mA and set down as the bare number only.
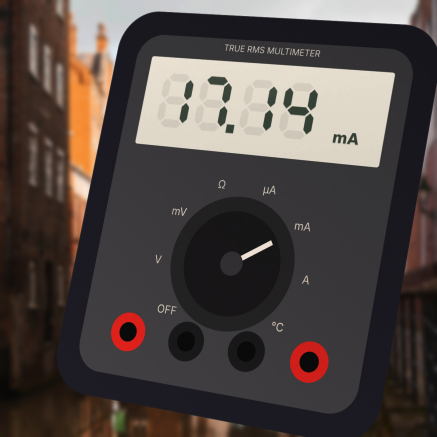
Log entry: 17.14
